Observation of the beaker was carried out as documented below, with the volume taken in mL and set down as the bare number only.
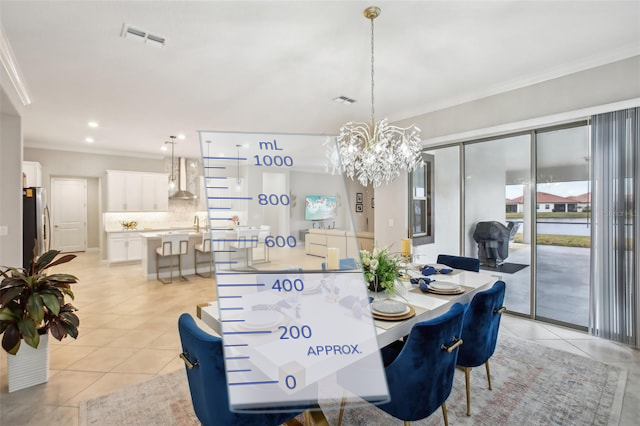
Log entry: 450
